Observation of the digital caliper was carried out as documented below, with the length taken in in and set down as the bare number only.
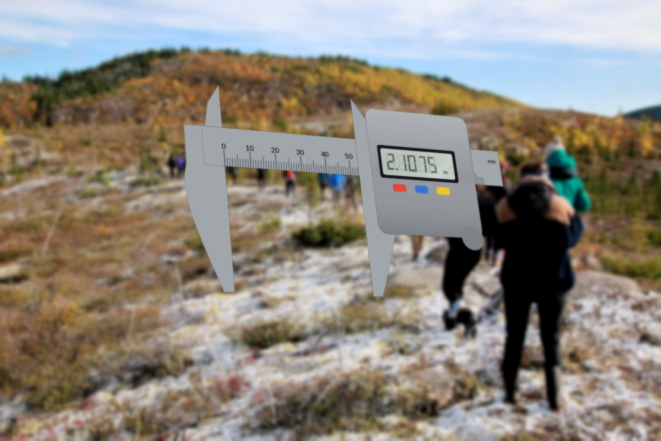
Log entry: 2.1075
